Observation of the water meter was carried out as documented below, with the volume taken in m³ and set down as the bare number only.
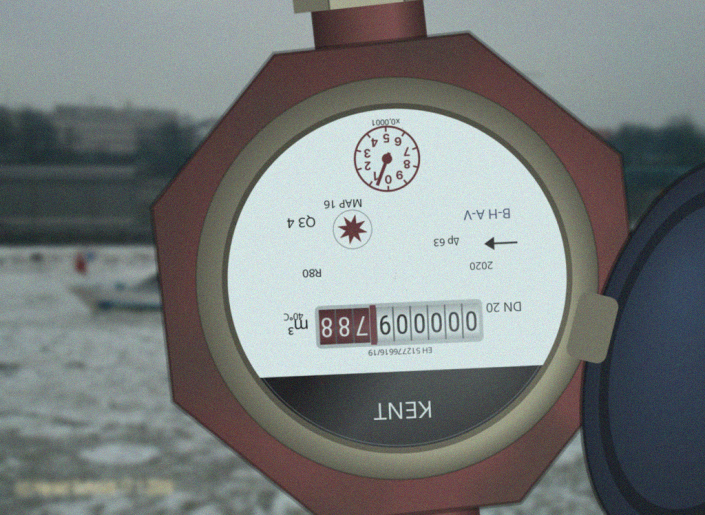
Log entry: 9.7880
